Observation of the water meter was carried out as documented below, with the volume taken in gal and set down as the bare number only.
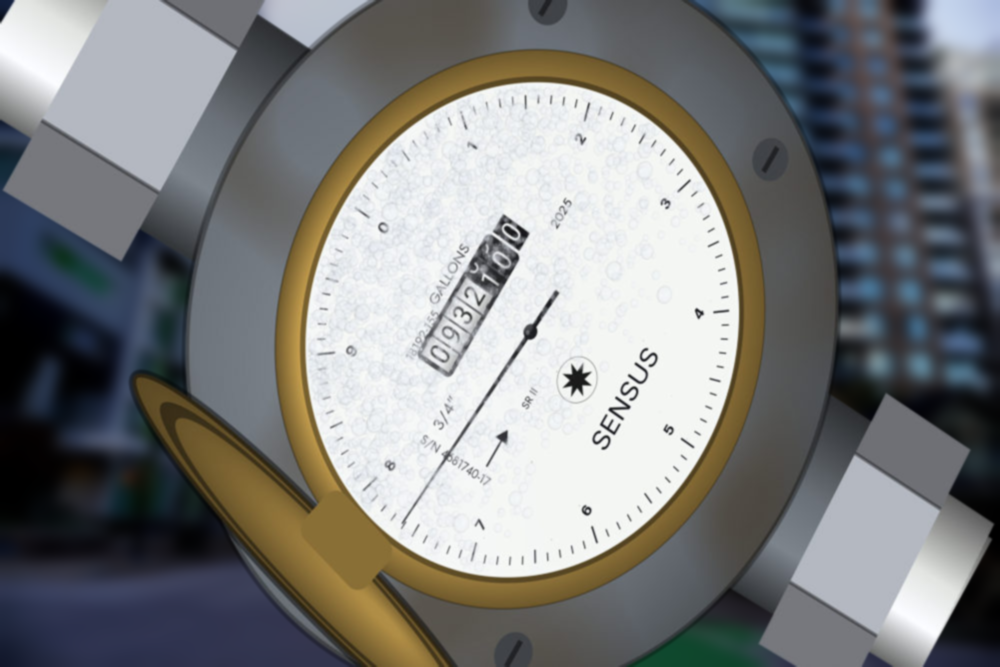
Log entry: 932097.6
